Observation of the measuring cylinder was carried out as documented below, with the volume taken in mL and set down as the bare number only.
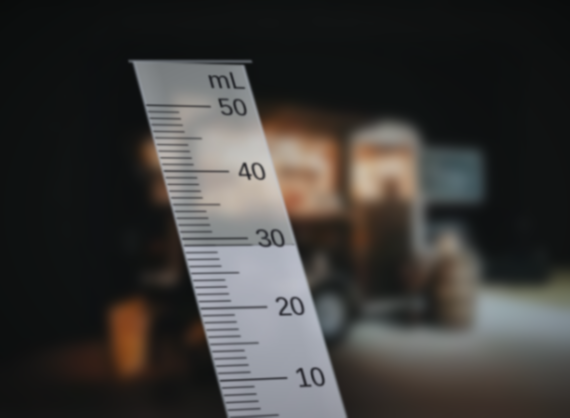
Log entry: 29
